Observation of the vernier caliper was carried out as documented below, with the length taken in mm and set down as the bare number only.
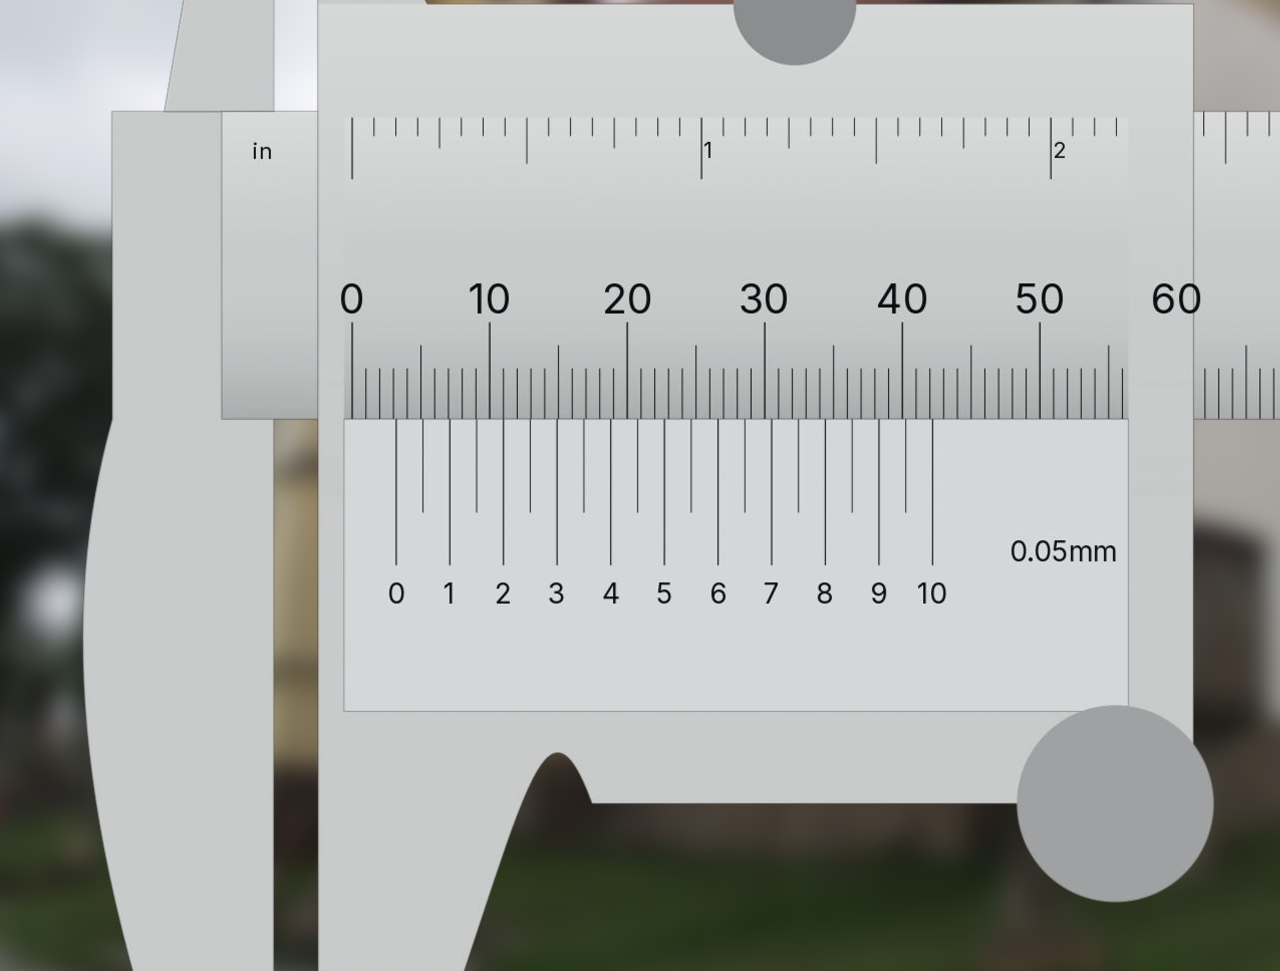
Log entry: 3.2
